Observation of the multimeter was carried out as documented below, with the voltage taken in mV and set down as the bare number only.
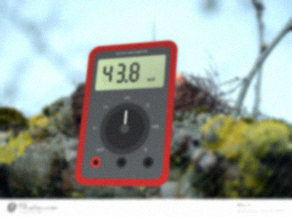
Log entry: 43.8
